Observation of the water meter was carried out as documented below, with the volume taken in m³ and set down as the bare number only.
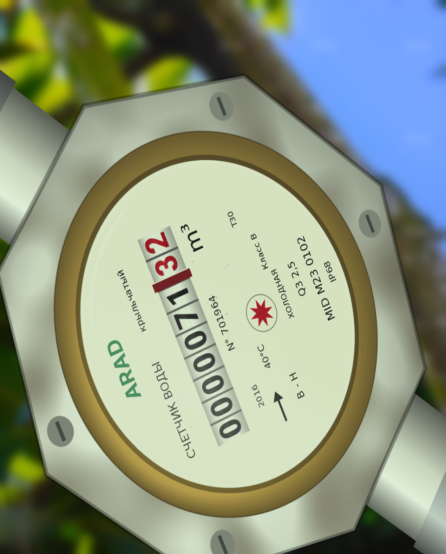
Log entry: 71.32
